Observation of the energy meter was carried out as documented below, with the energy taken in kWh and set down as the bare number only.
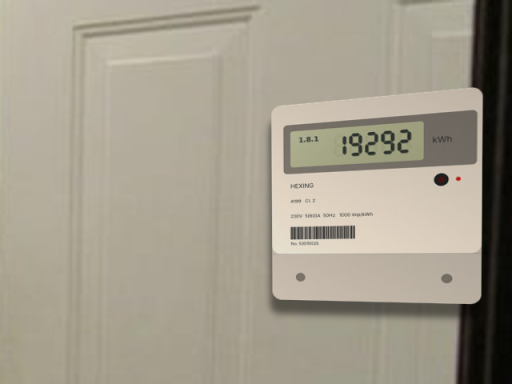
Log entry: 19292
